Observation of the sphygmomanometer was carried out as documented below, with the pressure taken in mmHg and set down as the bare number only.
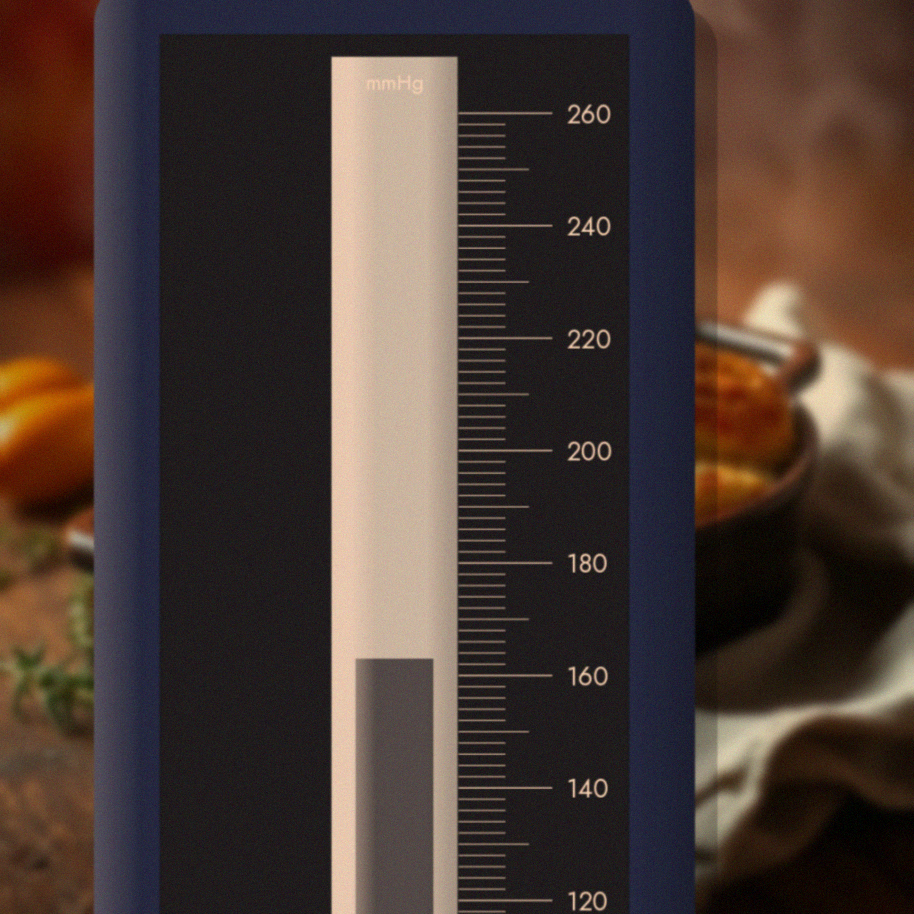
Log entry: 163
